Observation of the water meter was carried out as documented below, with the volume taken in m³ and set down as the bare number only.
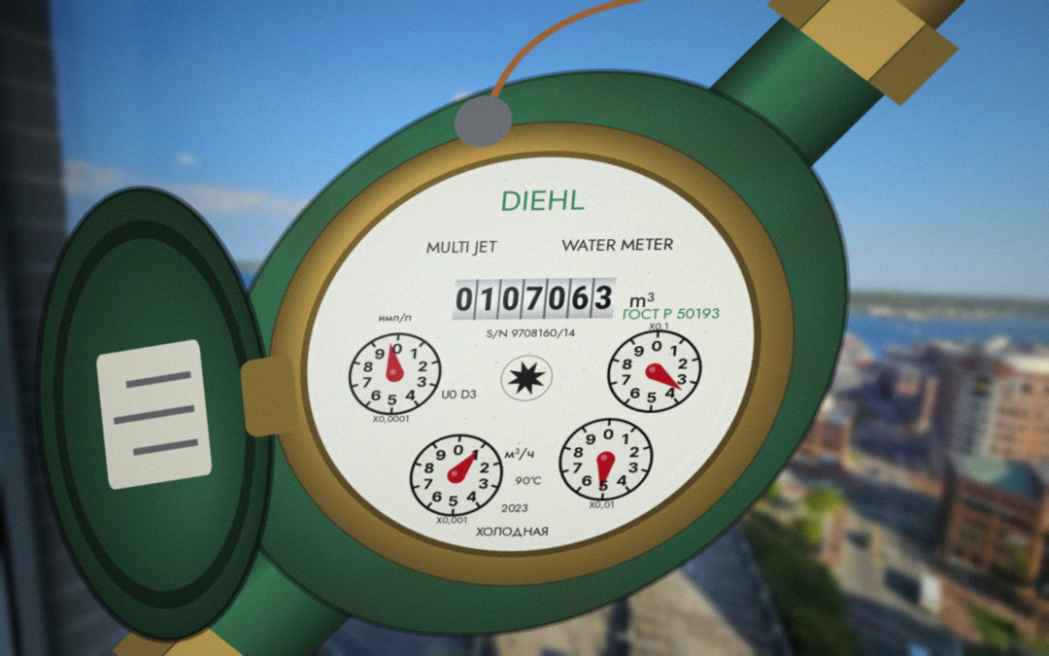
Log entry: 107063.3509
